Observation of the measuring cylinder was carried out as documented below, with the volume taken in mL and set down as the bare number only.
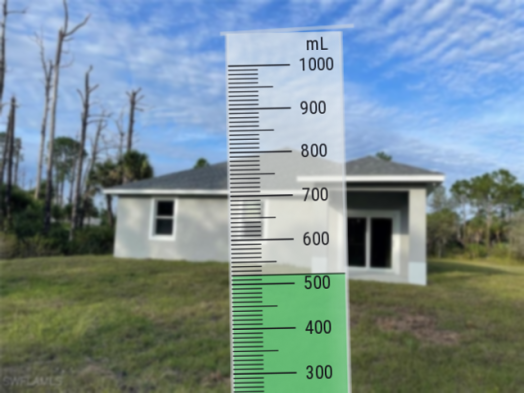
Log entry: 520
